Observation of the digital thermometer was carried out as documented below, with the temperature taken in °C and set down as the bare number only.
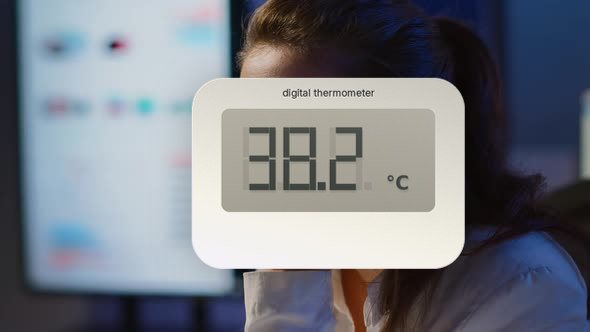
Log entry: 38.2
